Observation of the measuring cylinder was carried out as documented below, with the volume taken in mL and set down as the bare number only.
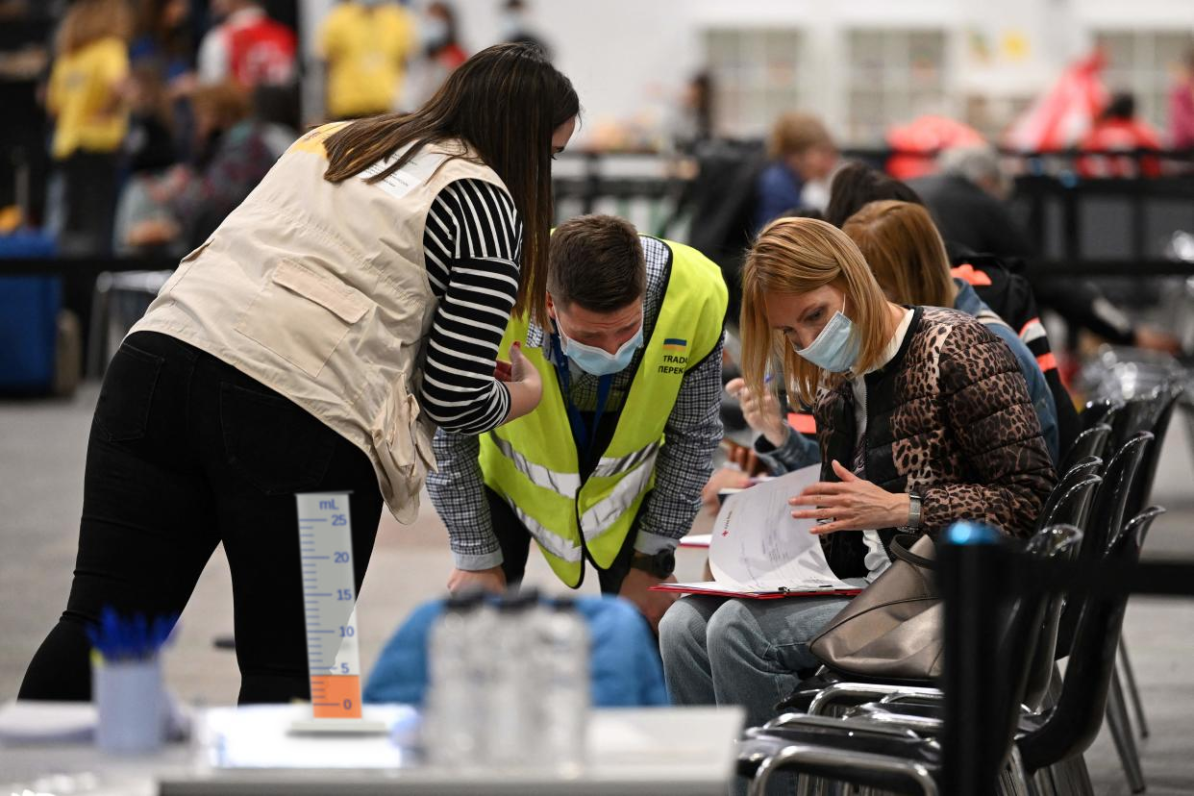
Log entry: 4
